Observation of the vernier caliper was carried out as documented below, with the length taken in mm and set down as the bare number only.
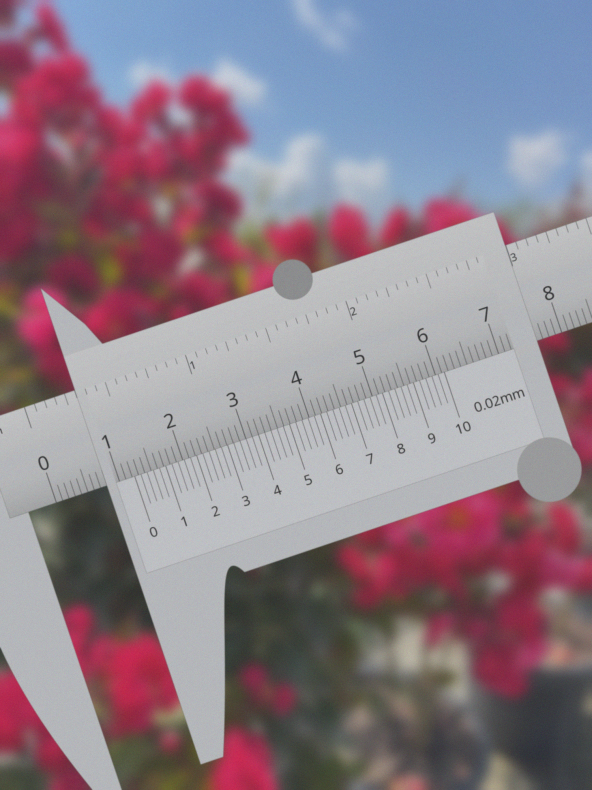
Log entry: 12.4
